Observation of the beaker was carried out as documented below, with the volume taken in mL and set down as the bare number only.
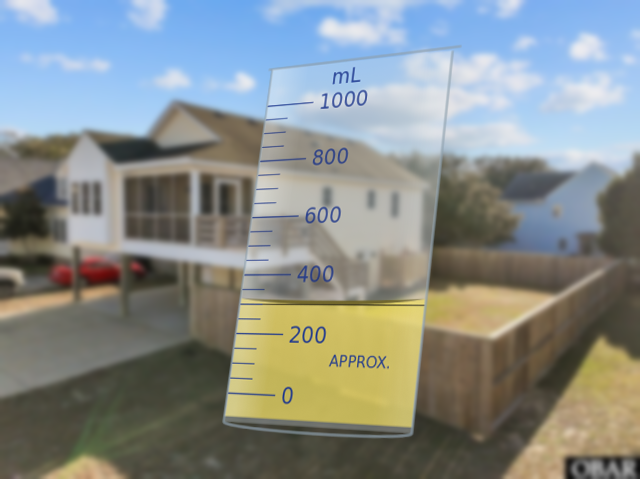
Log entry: 300
